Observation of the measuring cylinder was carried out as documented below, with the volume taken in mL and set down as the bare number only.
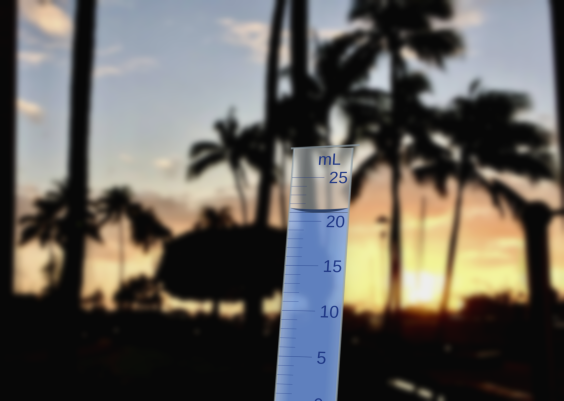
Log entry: 21
